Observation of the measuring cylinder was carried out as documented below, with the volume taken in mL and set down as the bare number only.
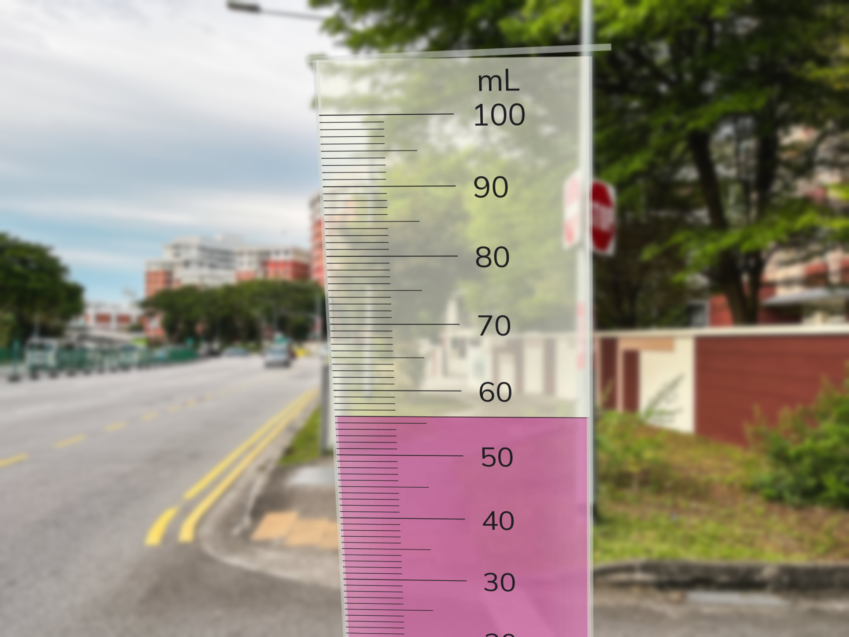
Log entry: 56
